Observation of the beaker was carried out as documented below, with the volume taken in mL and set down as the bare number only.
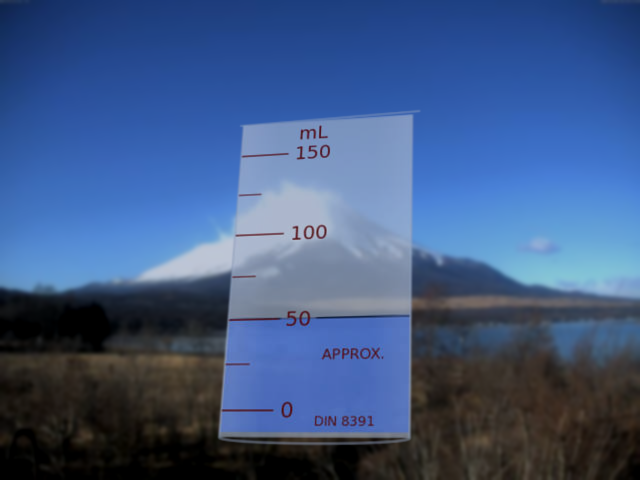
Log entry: 50
